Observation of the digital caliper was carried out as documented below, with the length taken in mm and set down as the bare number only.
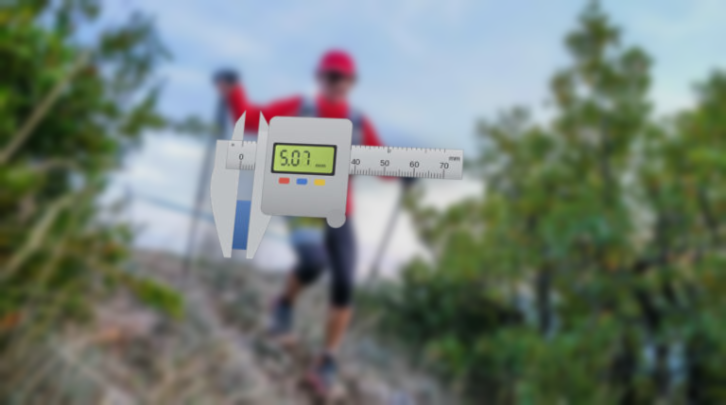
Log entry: 5.07
